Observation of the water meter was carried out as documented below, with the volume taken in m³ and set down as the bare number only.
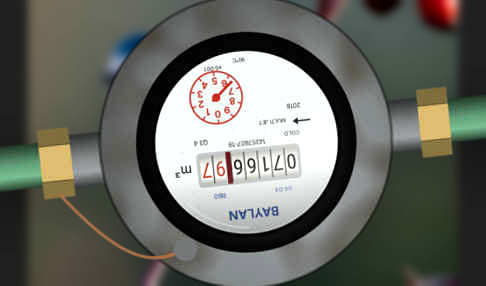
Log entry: 7166.976
